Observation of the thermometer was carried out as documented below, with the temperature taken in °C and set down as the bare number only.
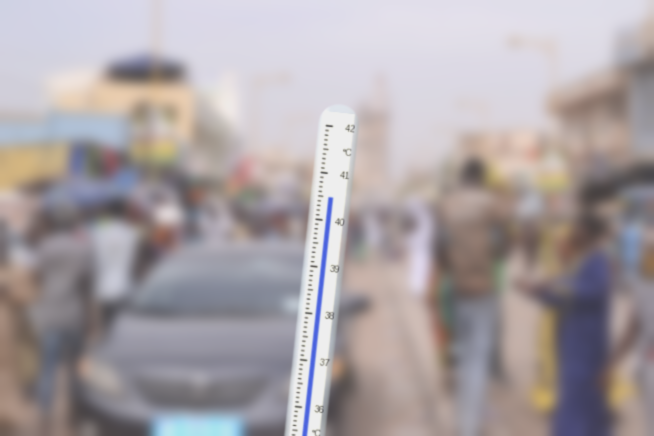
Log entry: 40.5
